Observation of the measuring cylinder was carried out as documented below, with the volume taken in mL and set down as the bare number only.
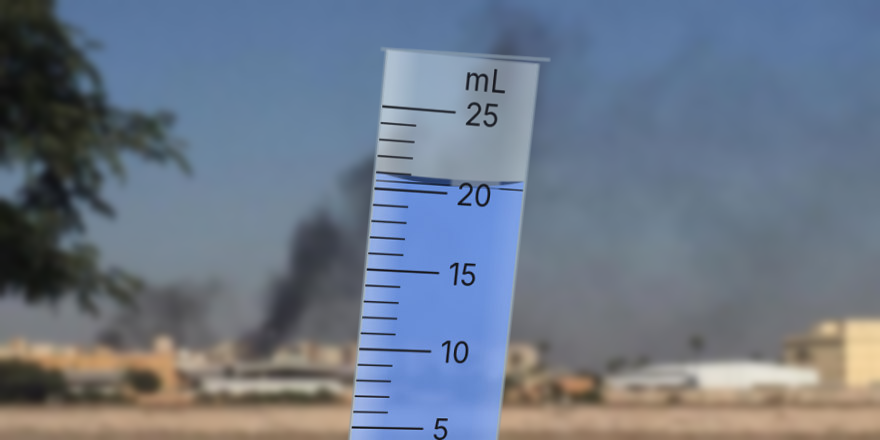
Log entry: 20.5
